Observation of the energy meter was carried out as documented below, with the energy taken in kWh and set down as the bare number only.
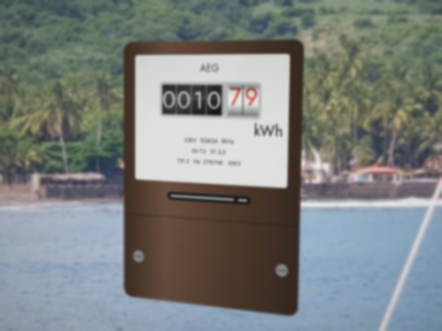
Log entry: 10.79
